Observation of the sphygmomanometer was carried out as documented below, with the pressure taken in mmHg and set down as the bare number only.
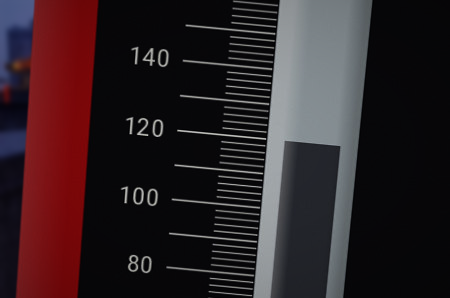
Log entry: 120
